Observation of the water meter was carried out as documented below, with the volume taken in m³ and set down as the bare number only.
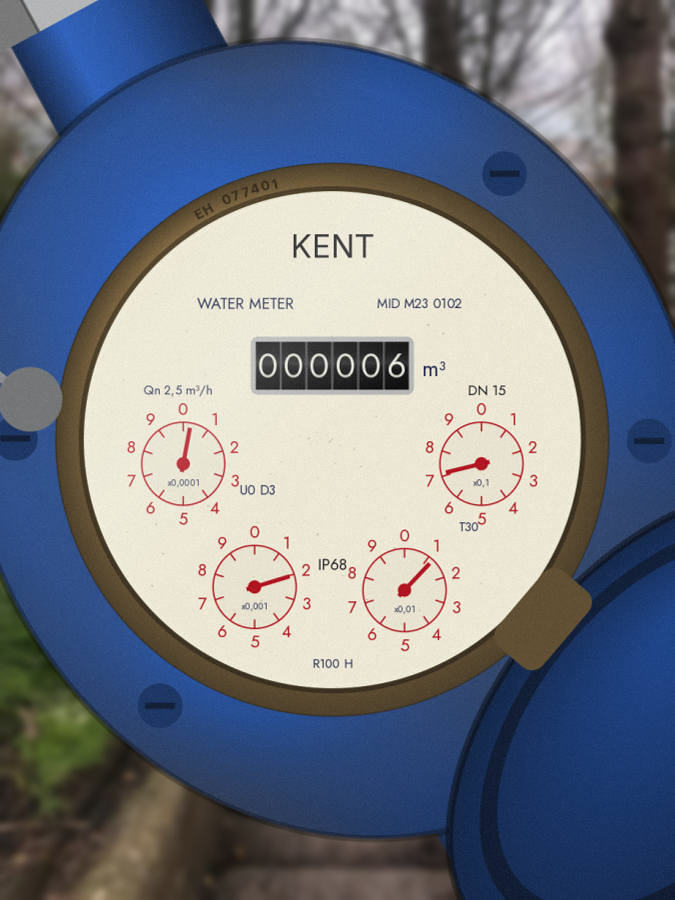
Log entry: 6.7120
